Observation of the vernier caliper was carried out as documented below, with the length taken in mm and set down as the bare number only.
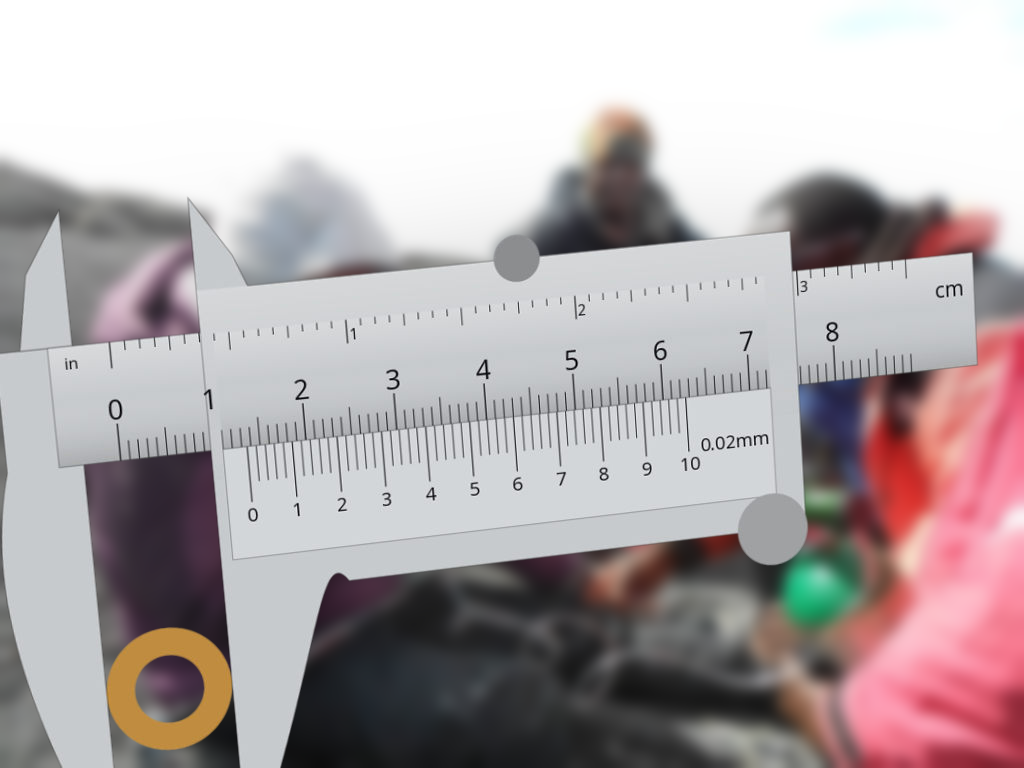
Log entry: 13.6
